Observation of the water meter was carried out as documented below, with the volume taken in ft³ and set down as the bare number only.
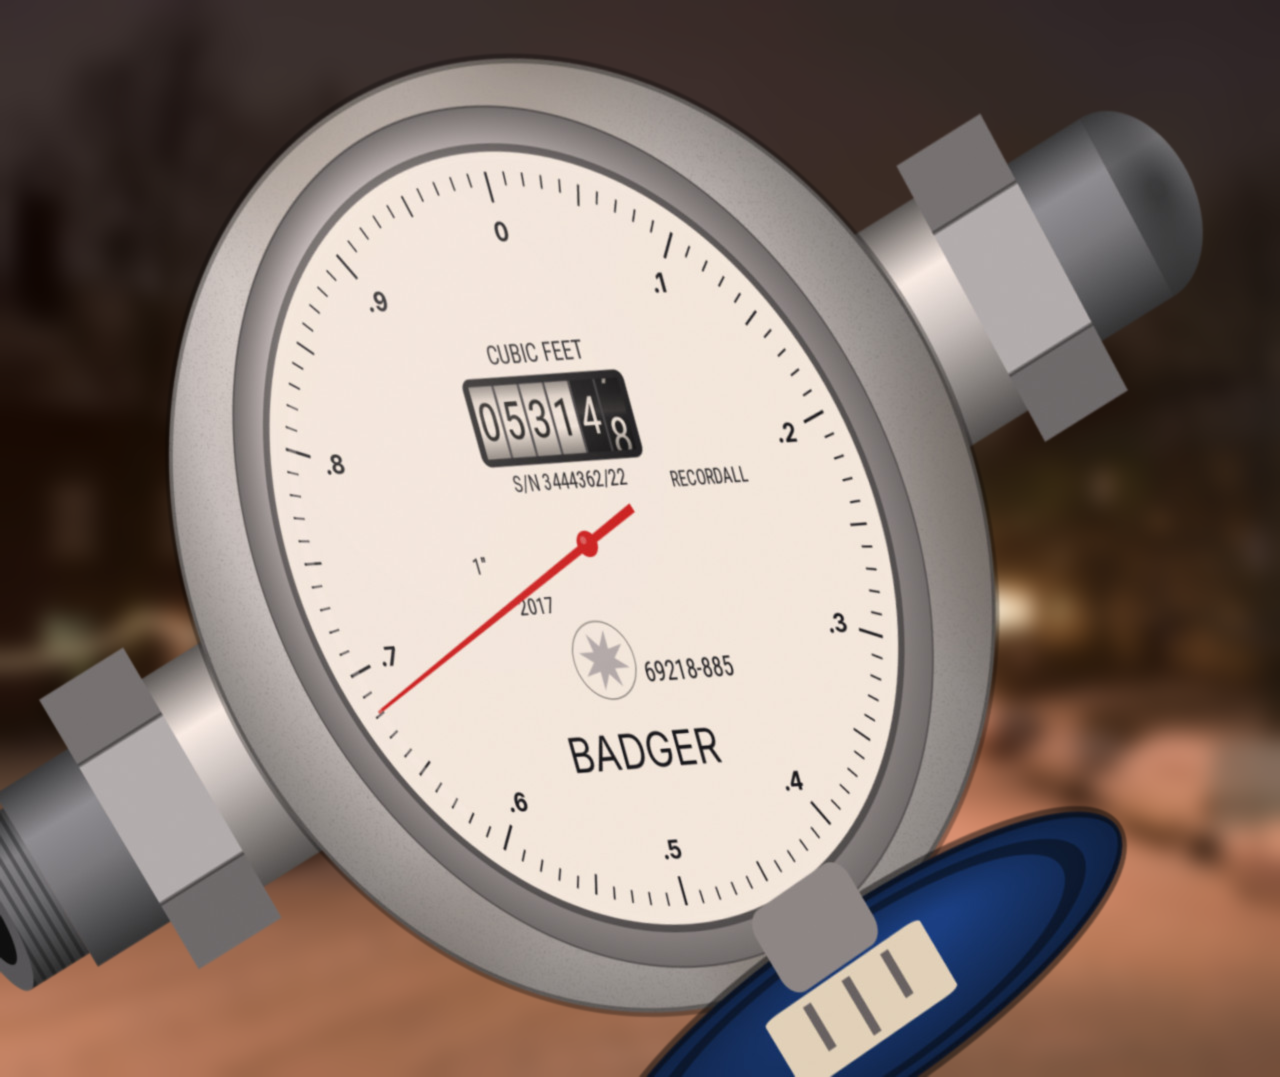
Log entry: 53147.68
